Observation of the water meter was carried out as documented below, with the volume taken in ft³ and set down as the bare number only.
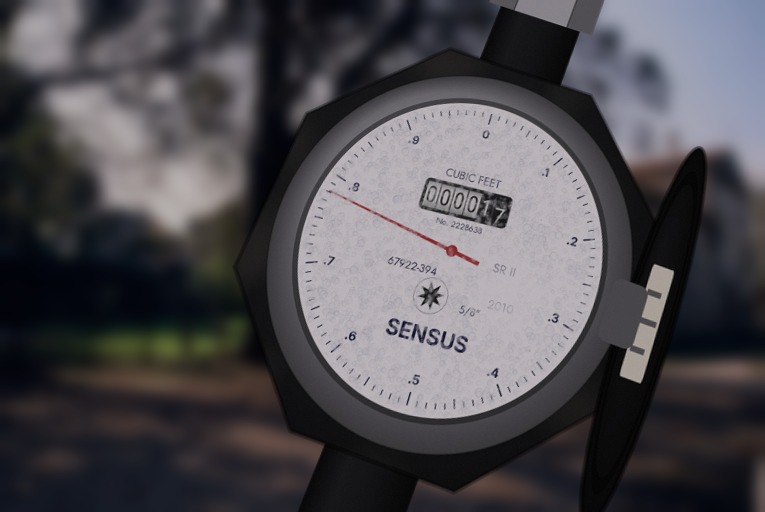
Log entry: 16.78
